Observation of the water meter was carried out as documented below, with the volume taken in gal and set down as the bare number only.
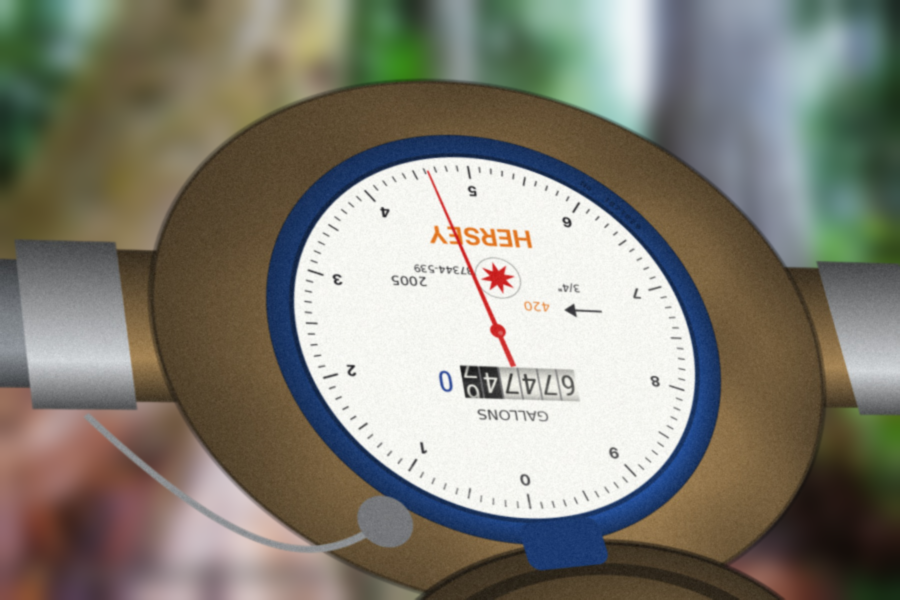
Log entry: 6747464.6
